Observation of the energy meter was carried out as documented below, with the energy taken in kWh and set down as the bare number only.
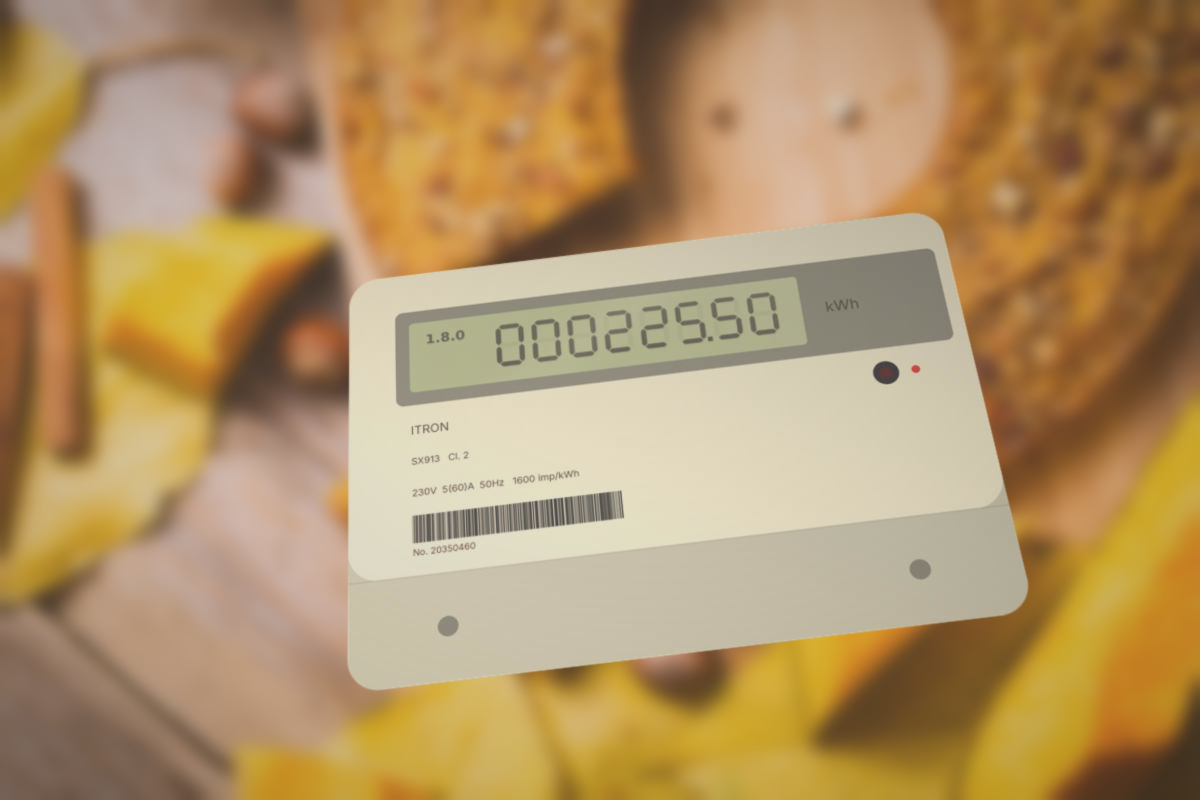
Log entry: 225.50
